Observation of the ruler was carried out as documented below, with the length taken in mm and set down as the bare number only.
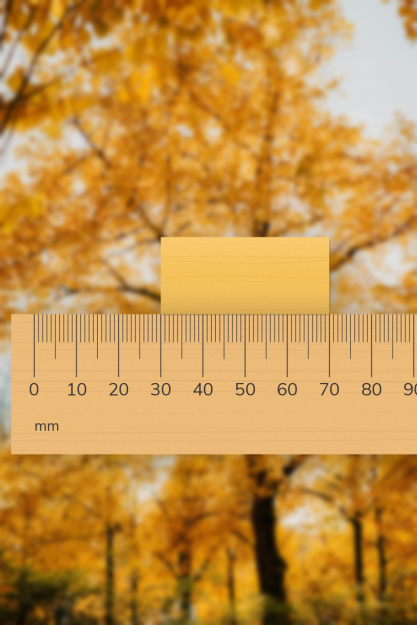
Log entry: 40
